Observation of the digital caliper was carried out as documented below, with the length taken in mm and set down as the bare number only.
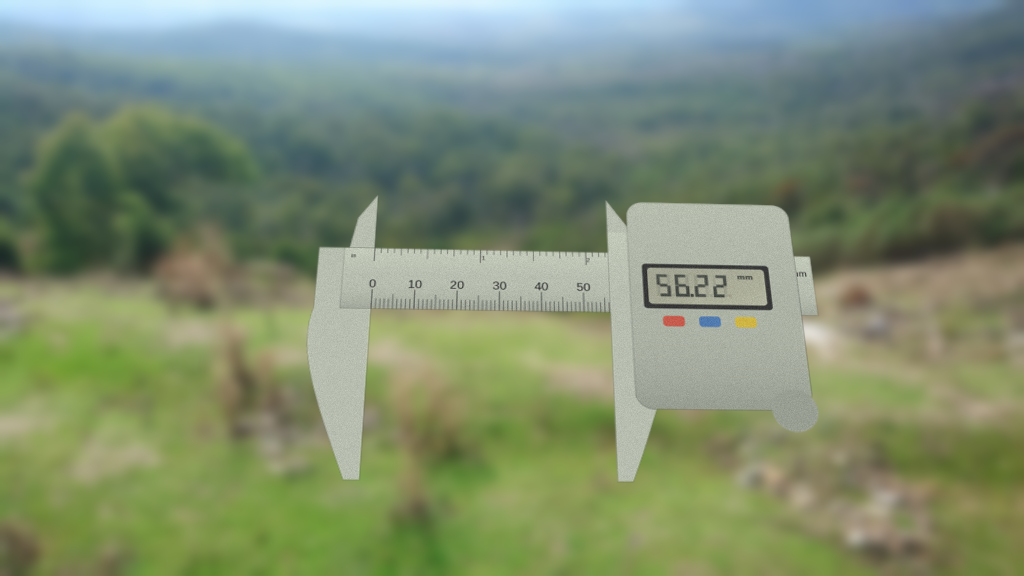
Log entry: 56.22
